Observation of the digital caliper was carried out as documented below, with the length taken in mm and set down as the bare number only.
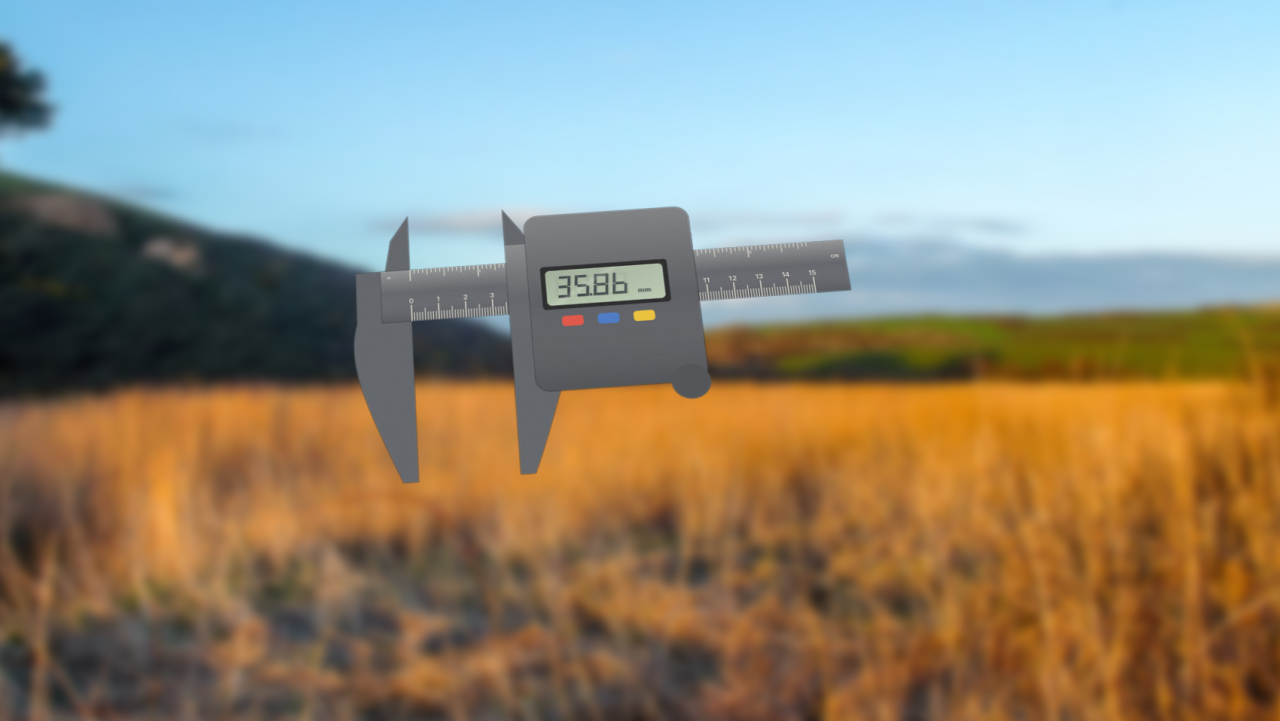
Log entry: 35.86
